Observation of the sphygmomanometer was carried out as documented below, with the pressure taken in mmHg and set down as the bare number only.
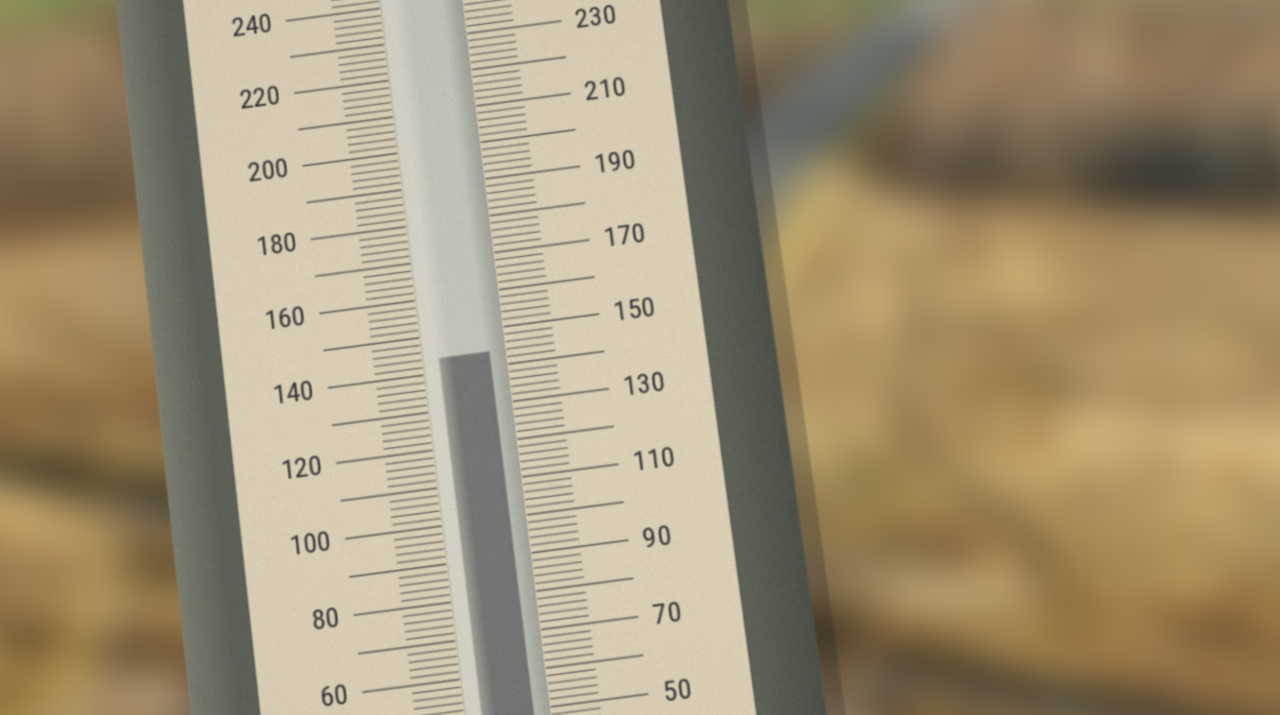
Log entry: 144
